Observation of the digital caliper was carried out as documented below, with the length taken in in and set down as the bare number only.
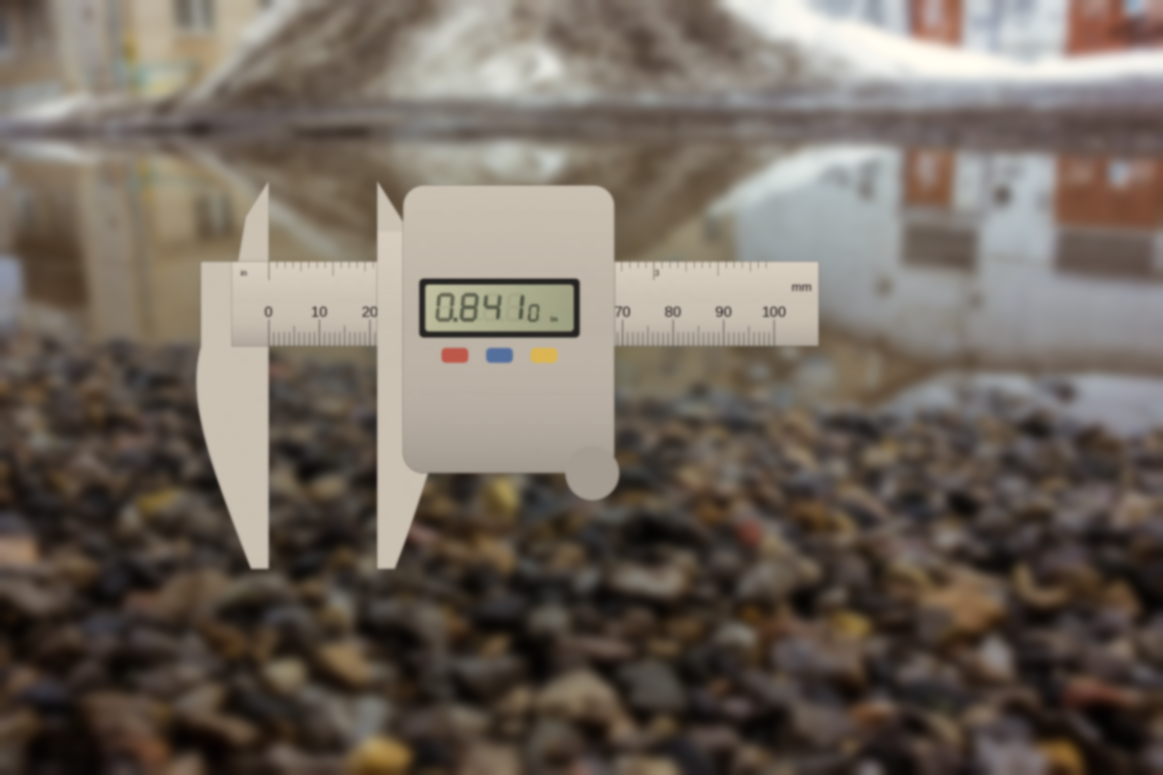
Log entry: 0.8410
